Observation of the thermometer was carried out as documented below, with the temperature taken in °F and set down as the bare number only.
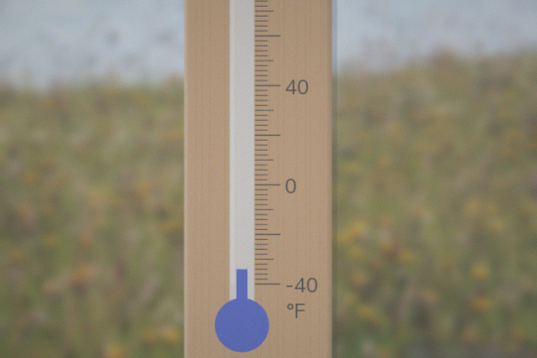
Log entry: -34
